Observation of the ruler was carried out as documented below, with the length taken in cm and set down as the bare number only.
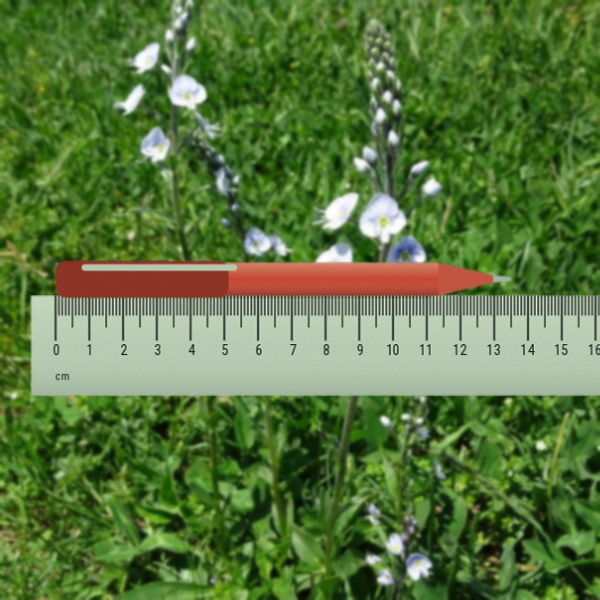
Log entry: 13.5
